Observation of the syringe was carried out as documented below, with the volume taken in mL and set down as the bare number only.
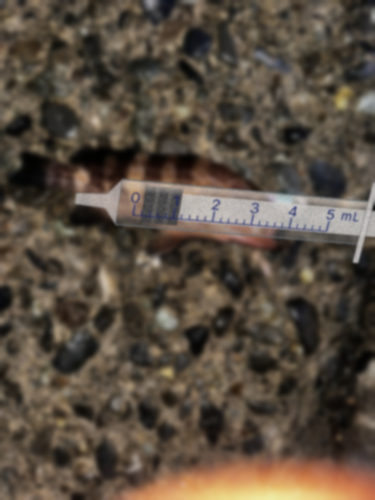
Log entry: 0.2
